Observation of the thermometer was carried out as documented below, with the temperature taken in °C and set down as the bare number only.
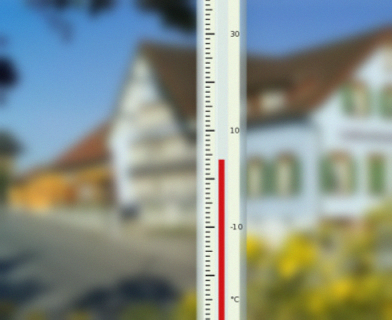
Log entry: 4
